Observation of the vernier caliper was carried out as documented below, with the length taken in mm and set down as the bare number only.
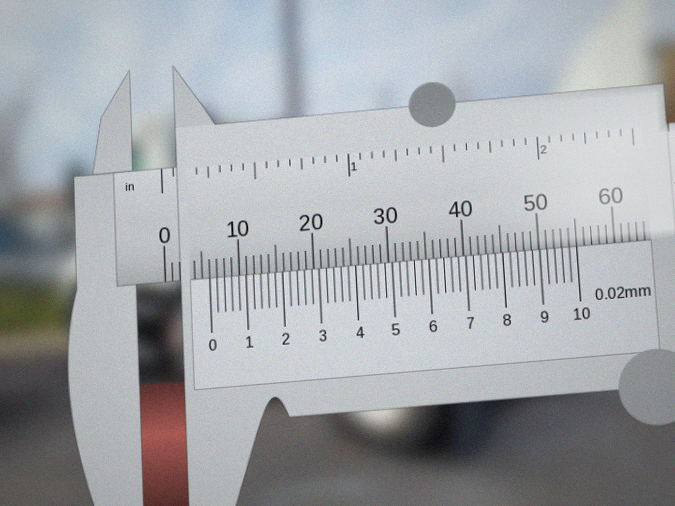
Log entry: 6.0
